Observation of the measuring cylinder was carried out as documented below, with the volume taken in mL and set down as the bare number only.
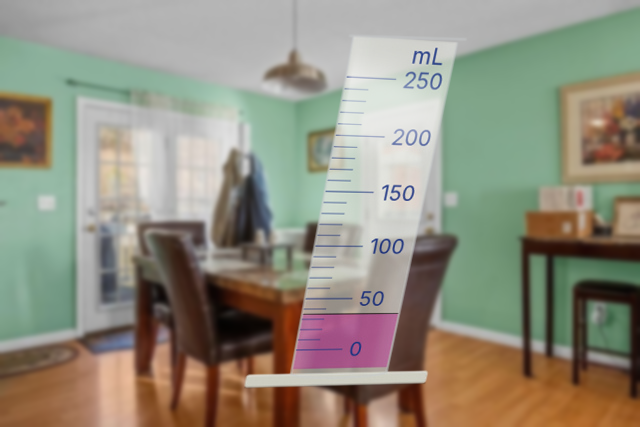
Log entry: 35
